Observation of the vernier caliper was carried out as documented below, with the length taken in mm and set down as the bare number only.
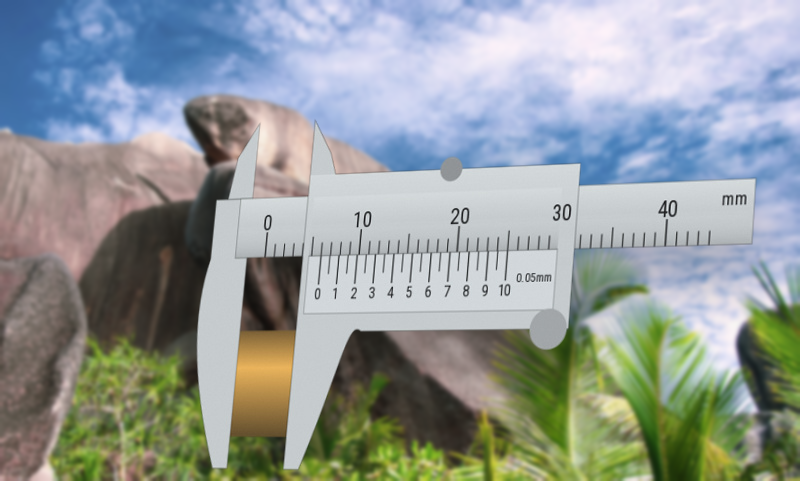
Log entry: 6.0
